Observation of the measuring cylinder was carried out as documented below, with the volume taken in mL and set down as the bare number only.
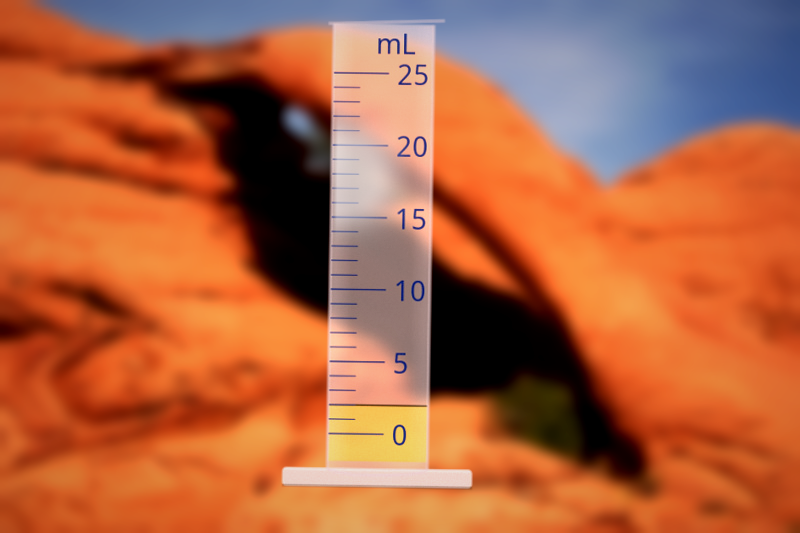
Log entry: 2
